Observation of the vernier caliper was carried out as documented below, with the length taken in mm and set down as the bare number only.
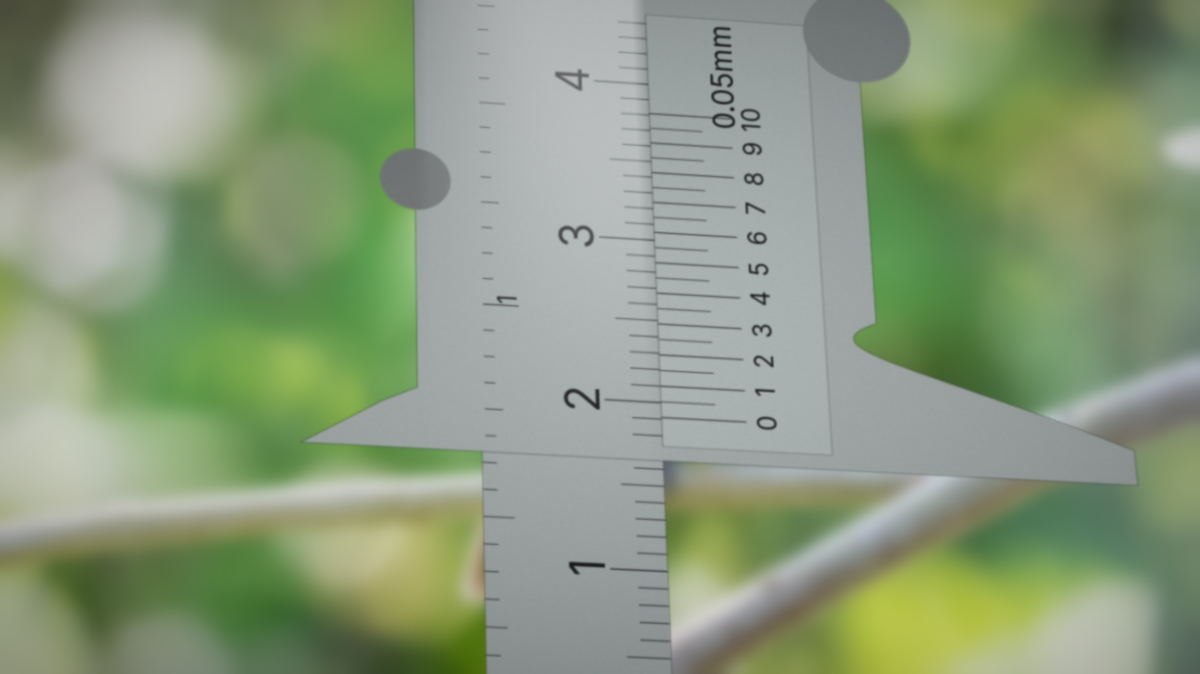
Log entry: 19.1
